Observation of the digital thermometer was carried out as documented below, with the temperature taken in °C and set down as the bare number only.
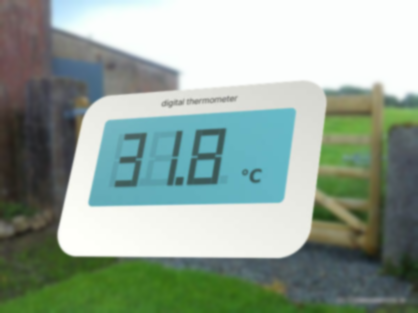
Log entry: 31.8
